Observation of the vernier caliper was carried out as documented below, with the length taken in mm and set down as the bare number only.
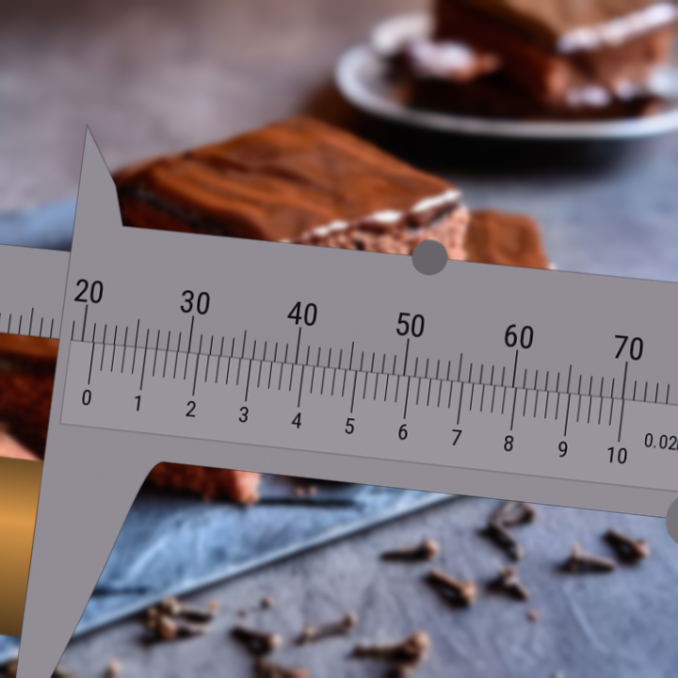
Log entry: 21.1
